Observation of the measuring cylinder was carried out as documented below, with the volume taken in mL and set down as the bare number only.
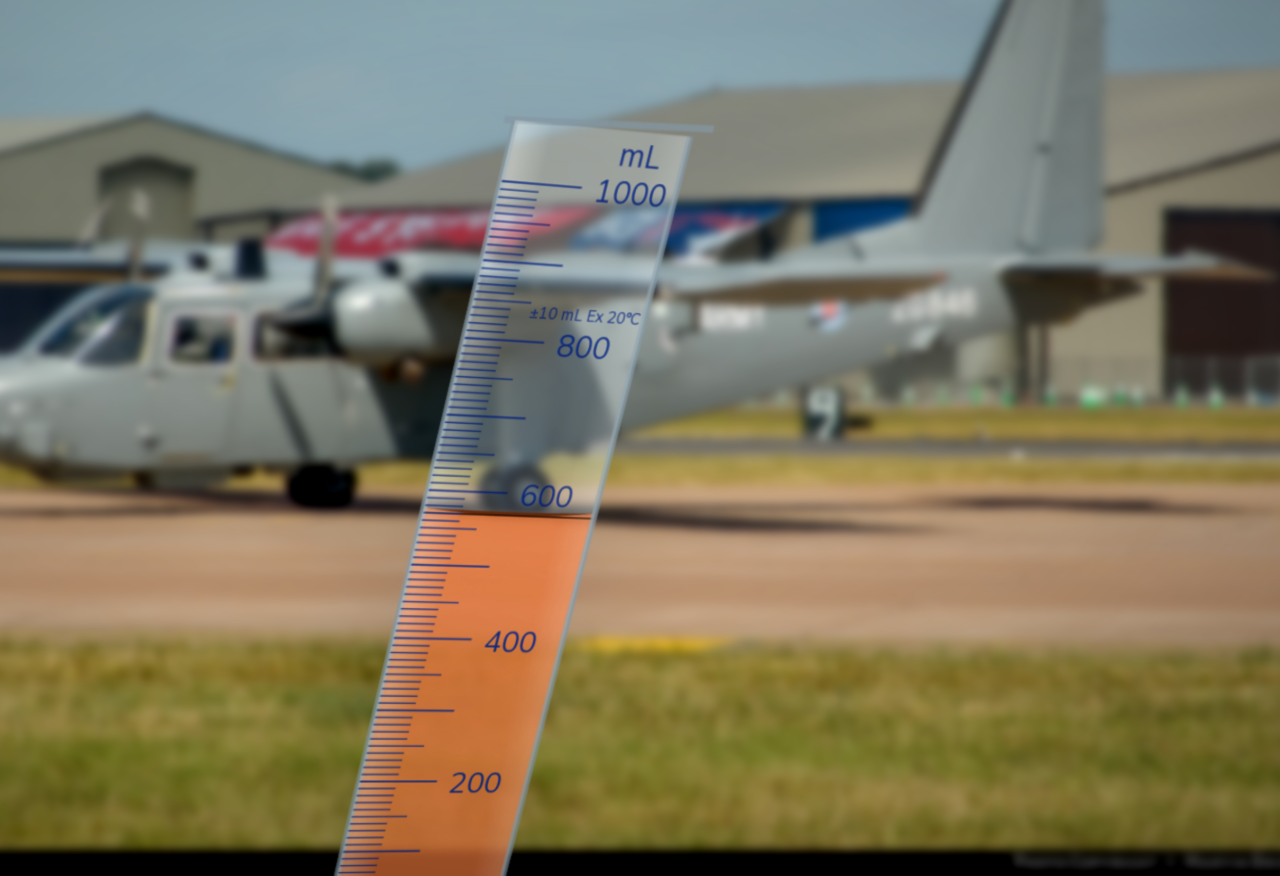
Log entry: 570
